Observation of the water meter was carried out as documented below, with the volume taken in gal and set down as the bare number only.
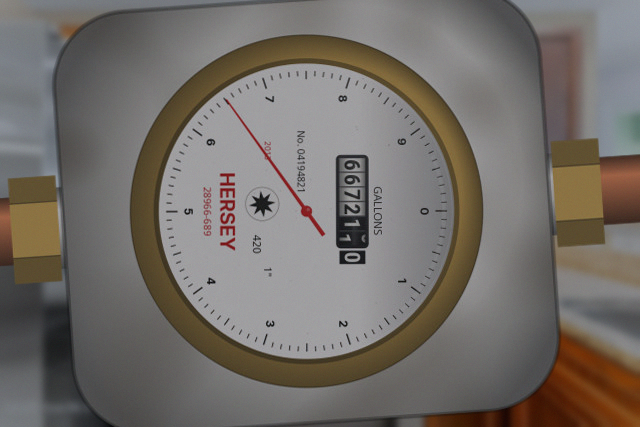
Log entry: 6672106.5
